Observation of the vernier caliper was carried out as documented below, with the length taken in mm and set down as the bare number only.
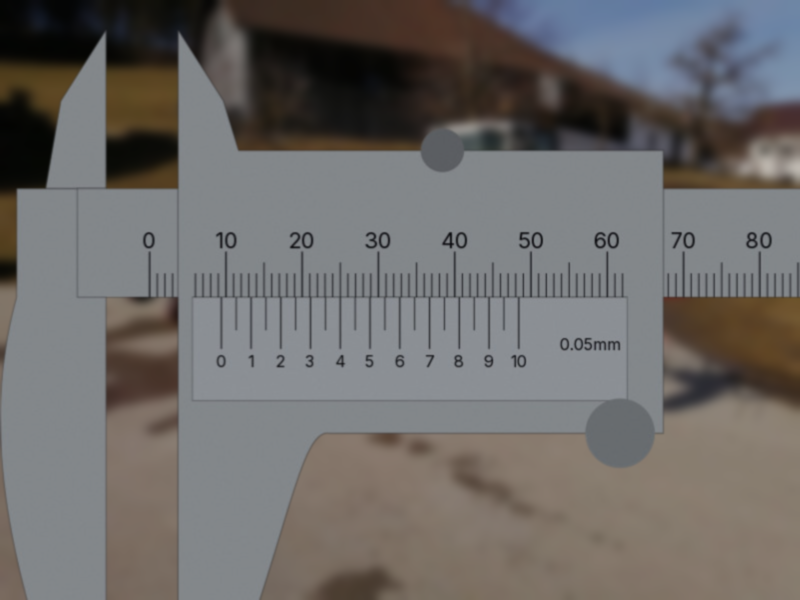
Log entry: 9.4
